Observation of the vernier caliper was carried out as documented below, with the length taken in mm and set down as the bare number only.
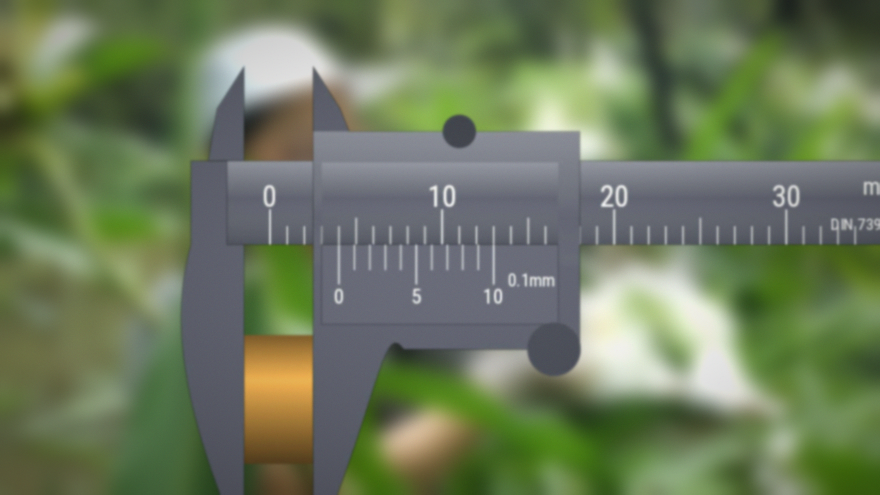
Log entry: 4.0
